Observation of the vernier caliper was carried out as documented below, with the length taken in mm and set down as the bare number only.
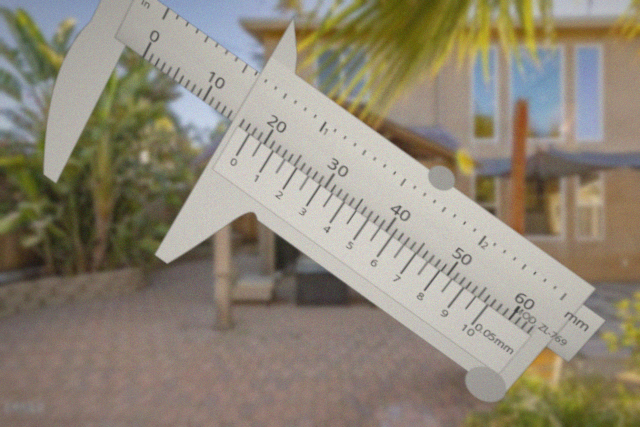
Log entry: 17.6
